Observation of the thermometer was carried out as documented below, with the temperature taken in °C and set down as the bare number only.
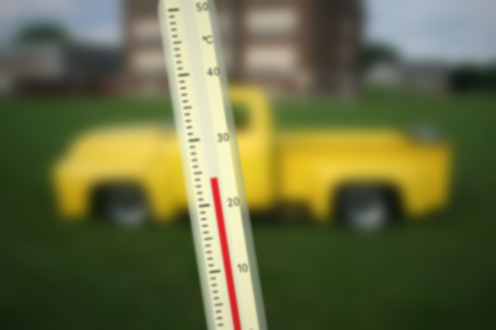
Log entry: 24
